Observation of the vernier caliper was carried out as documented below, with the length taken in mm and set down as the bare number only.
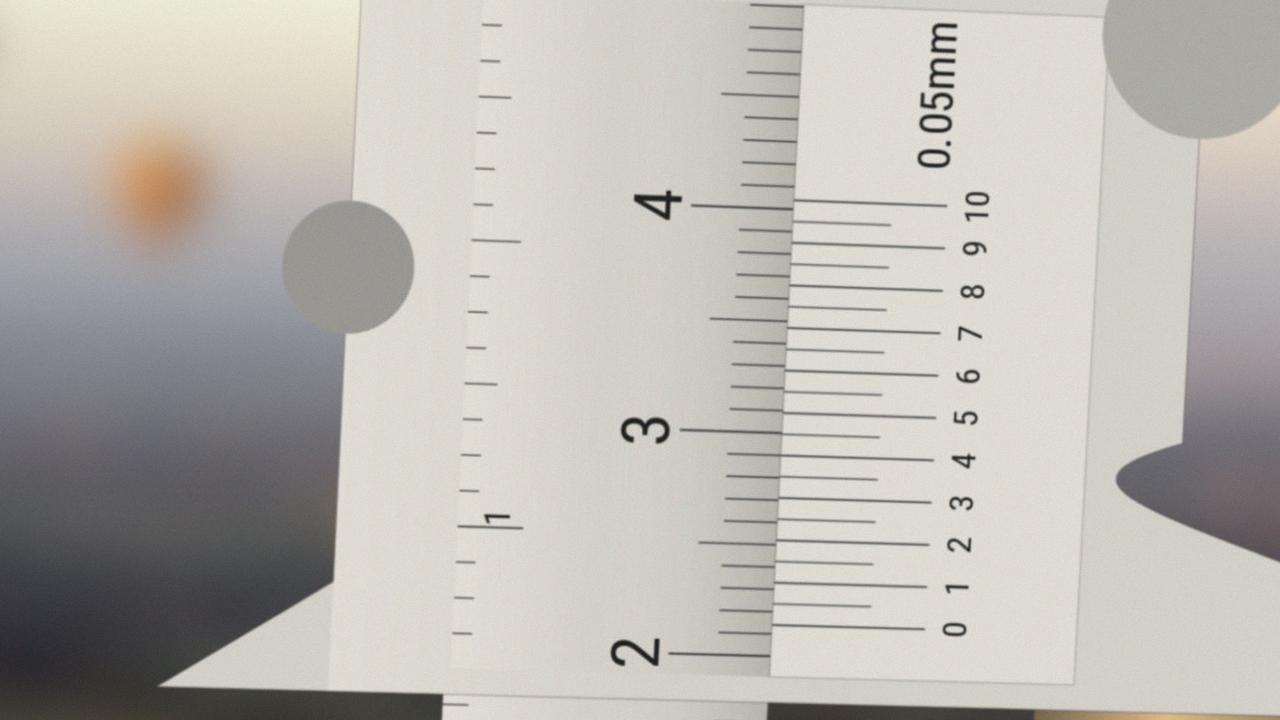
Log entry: 21.4
